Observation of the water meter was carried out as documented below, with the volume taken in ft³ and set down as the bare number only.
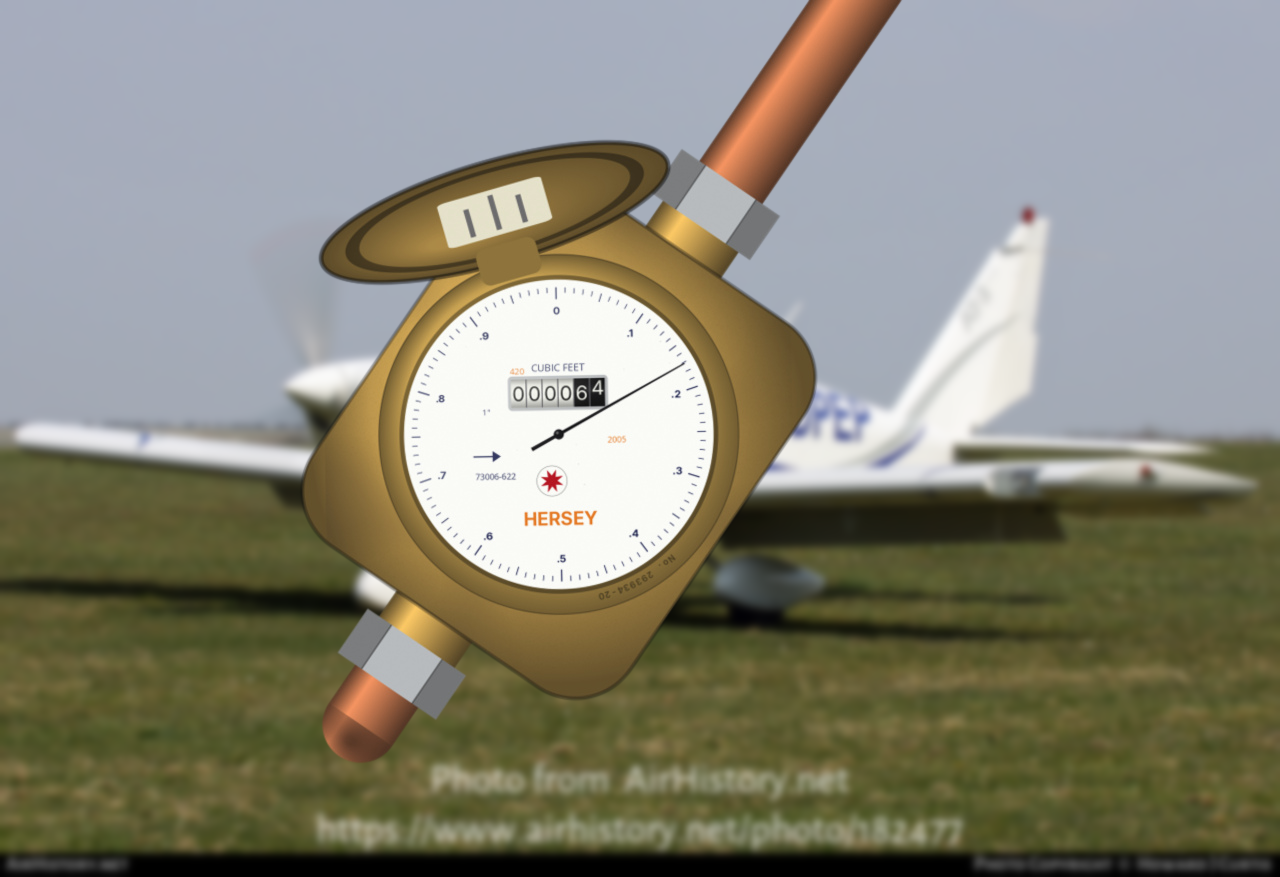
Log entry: 64.17
